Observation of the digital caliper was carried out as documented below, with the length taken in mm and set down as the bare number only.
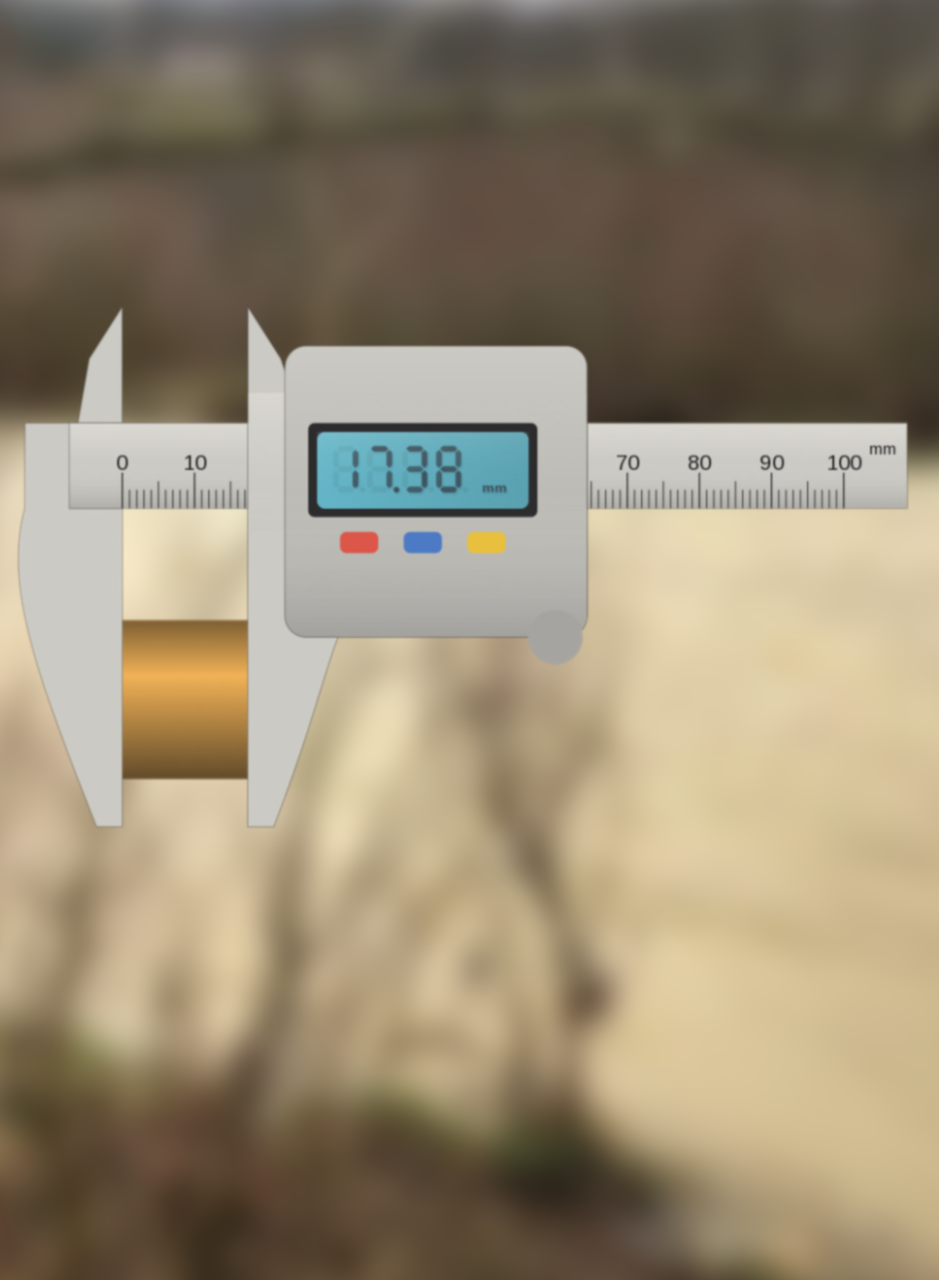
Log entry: 17.38
